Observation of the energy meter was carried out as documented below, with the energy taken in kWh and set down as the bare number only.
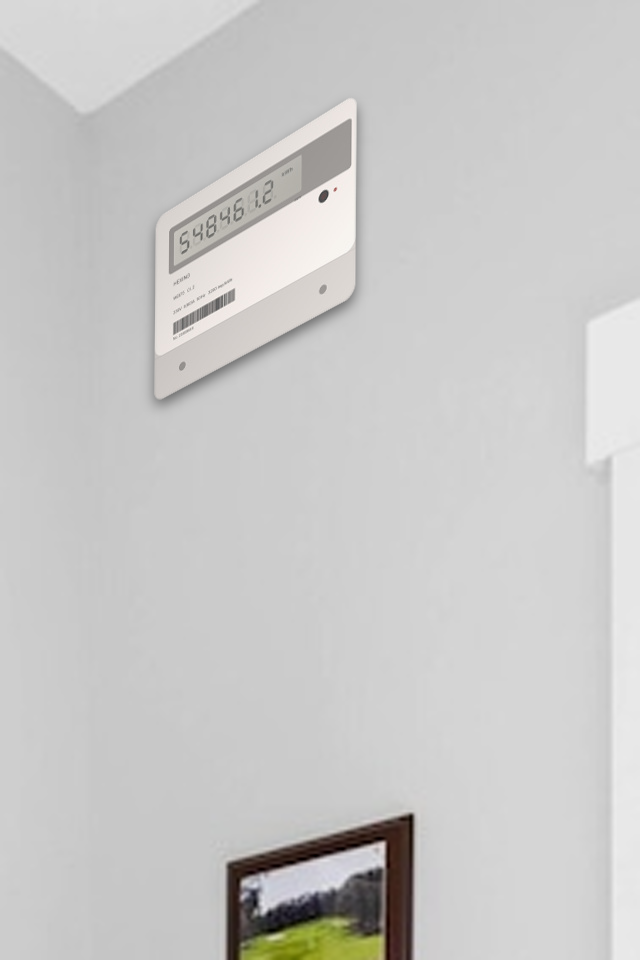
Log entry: 548461.2
